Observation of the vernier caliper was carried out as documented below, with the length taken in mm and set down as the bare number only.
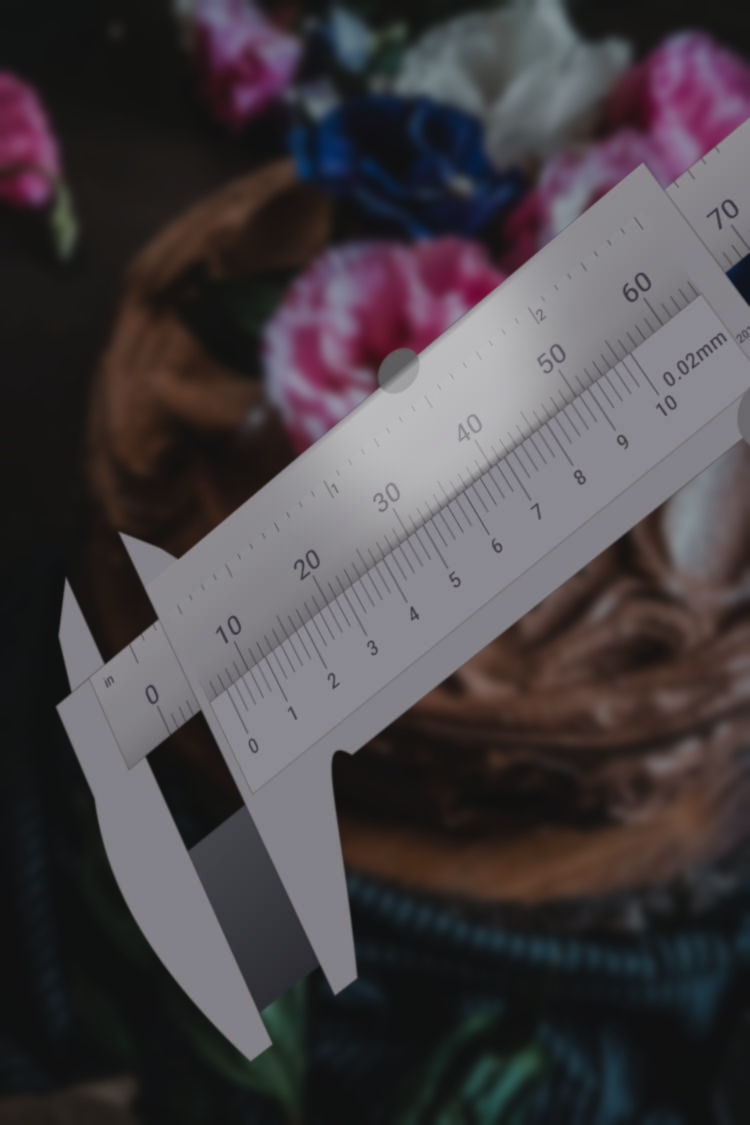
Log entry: 7.2
